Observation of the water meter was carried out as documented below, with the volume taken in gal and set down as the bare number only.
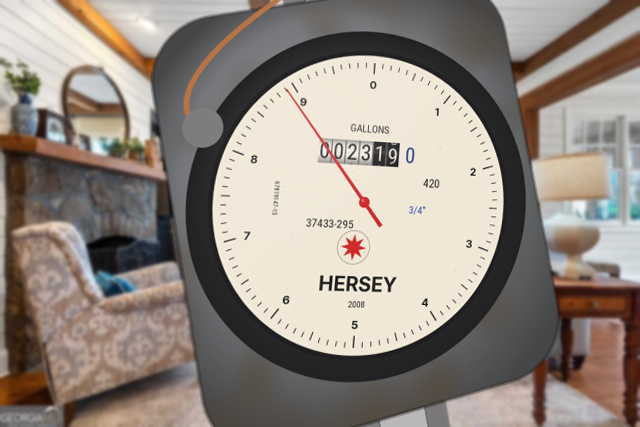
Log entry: 23188.9
